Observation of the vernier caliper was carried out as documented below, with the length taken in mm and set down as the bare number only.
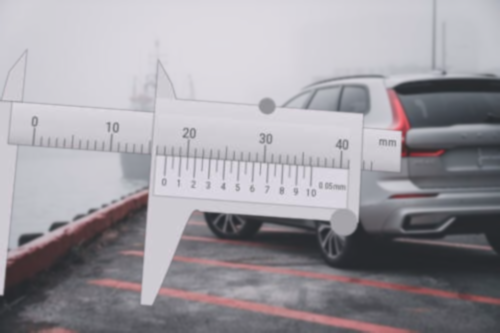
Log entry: 17.2
